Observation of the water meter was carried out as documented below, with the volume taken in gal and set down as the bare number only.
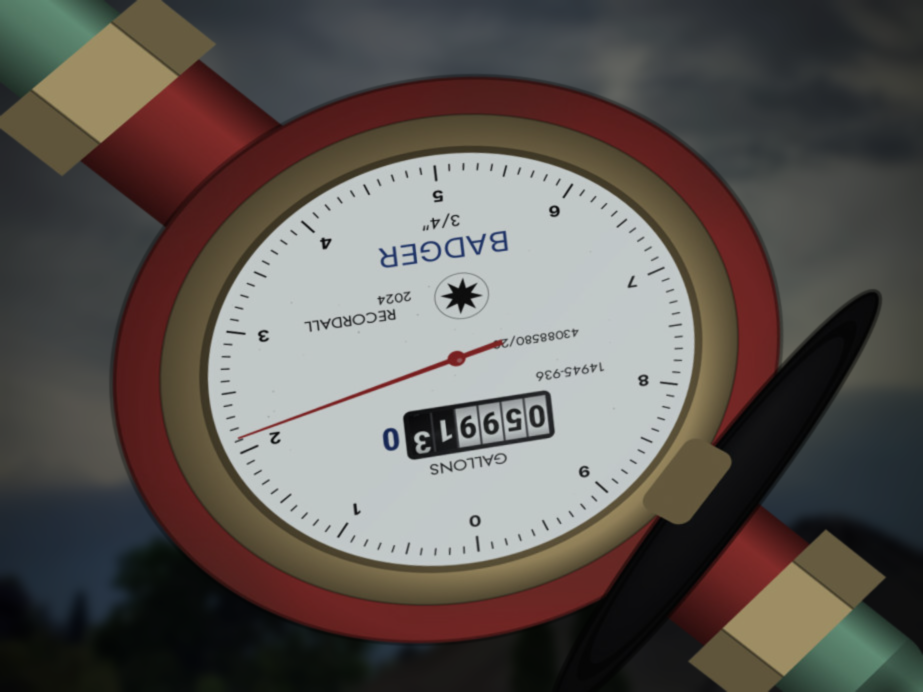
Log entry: 599132.1
